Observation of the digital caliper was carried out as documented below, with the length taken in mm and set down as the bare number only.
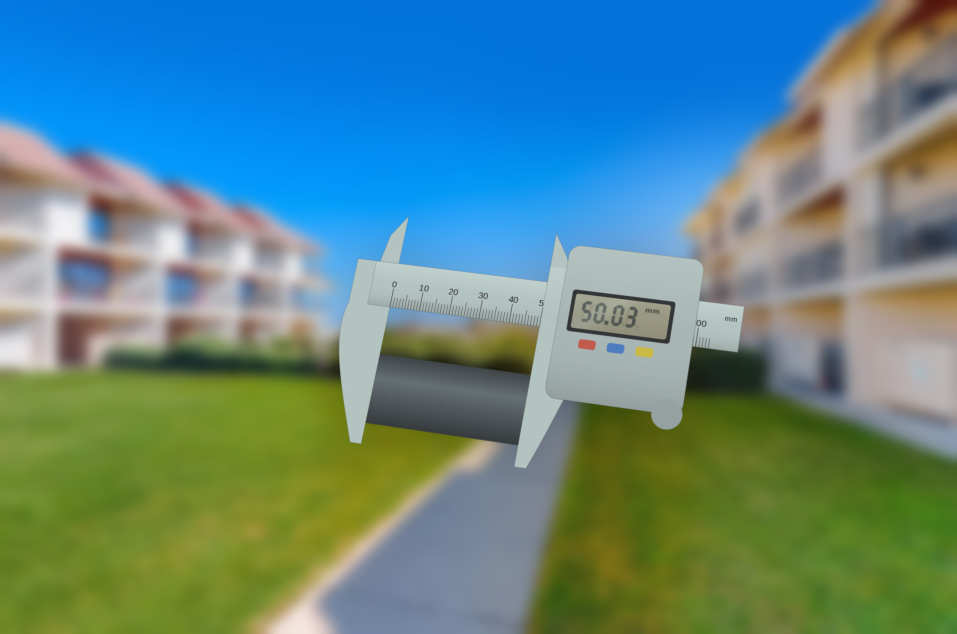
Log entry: 50.03
